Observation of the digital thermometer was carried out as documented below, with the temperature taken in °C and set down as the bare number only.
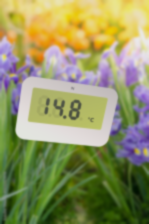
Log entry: 14.8
